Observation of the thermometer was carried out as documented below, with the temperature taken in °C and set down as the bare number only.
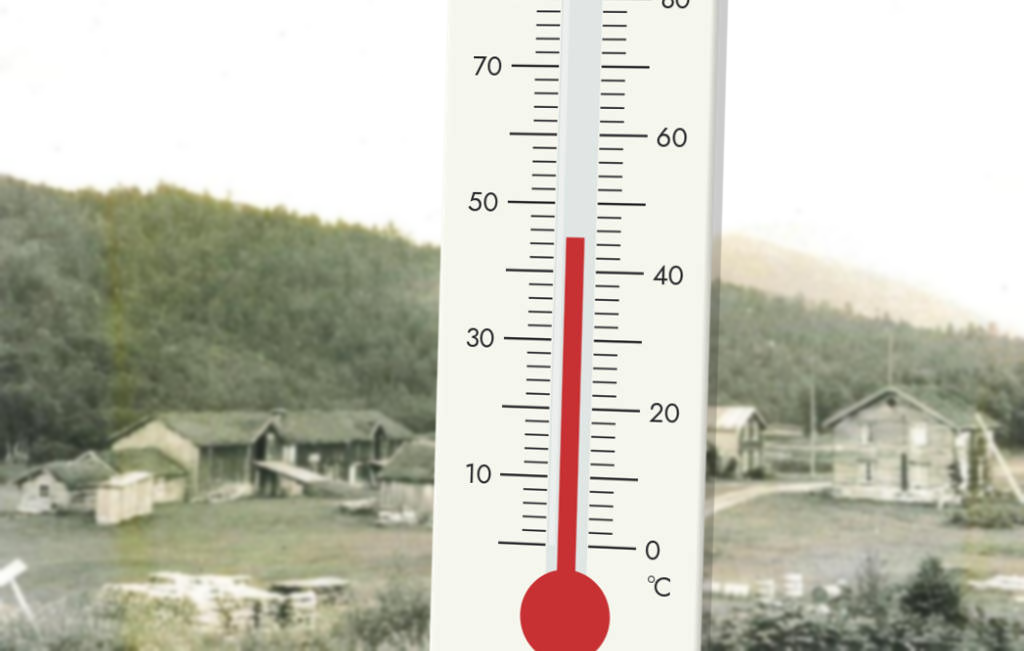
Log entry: 45
